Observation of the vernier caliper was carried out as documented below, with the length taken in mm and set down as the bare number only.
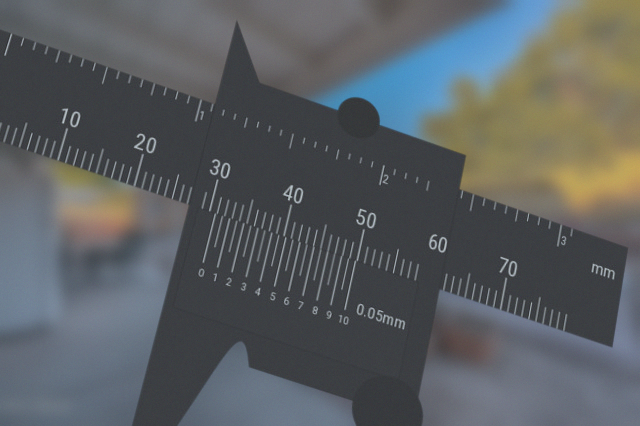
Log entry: 30.8
